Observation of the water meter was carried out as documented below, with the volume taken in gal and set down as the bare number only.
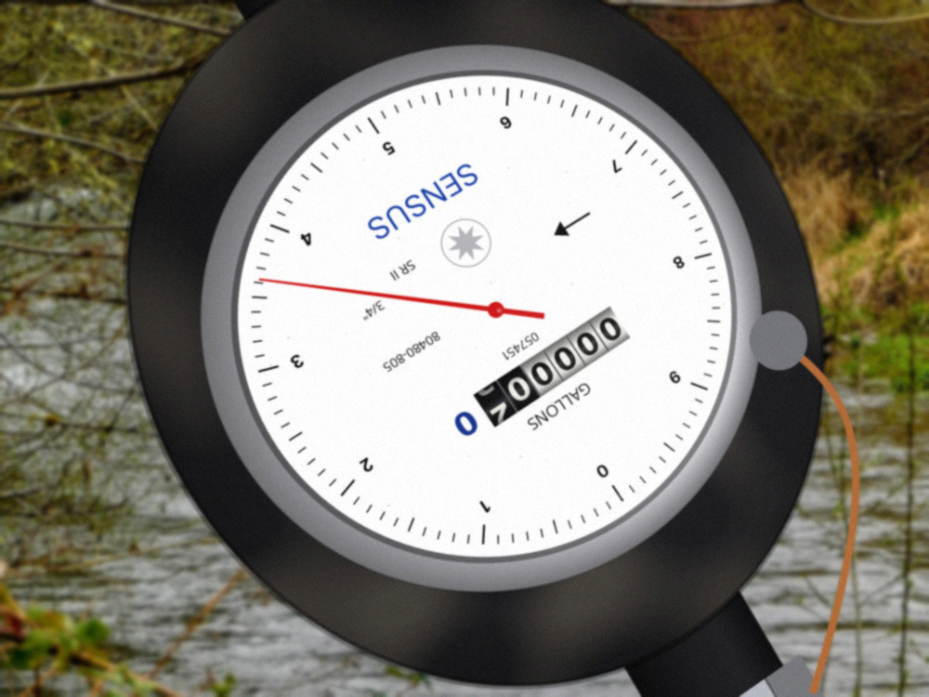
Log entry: 23.6
